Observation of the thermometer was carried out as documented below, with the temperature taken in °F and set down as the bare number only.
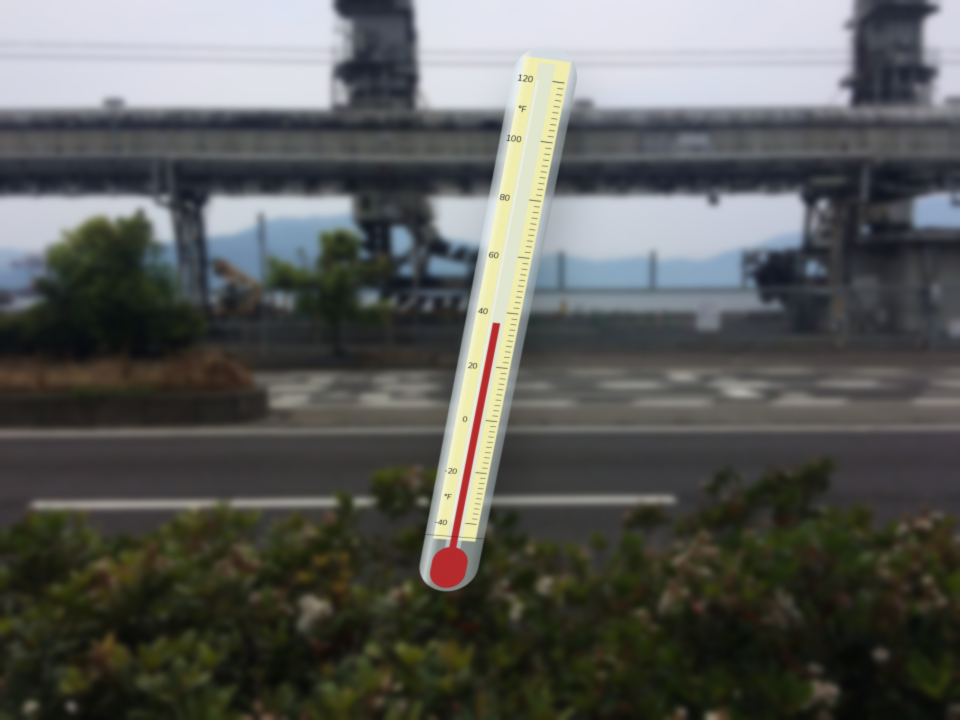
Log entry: 36
